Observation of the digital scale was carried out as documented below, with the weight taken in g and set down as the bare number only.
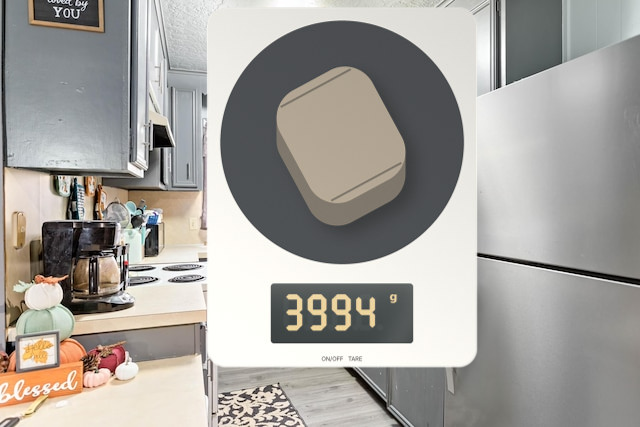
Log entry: 3994
